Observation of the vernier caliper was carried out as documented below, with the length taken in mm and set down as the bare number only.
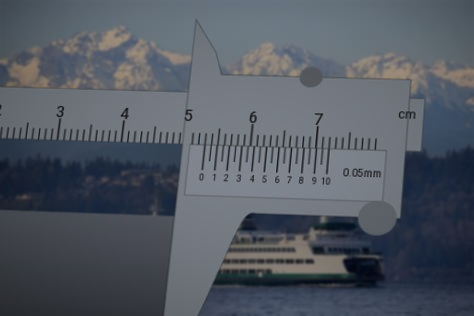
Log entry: 53.0
